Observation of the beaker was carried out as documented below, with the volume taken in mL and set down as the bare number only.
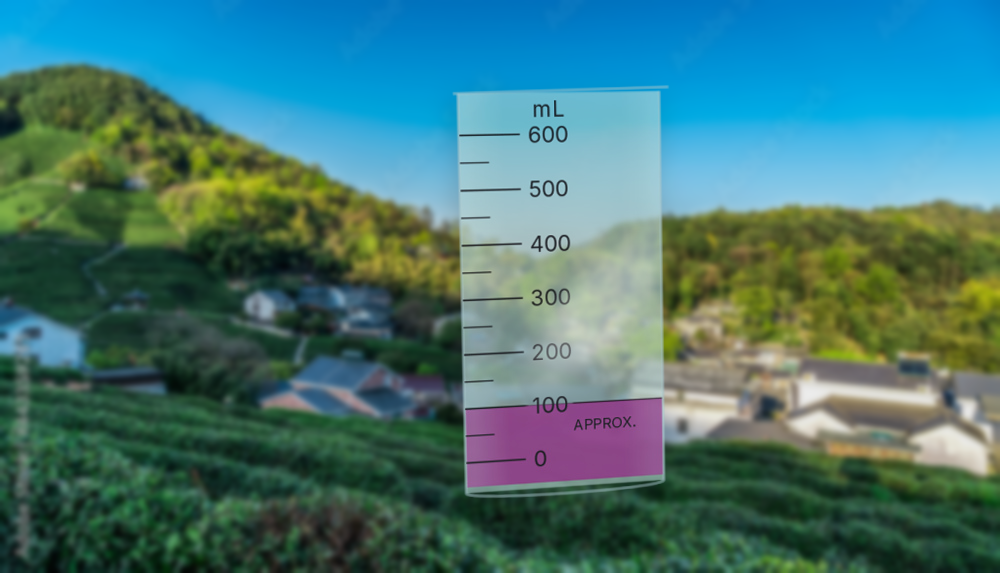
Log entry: 100
